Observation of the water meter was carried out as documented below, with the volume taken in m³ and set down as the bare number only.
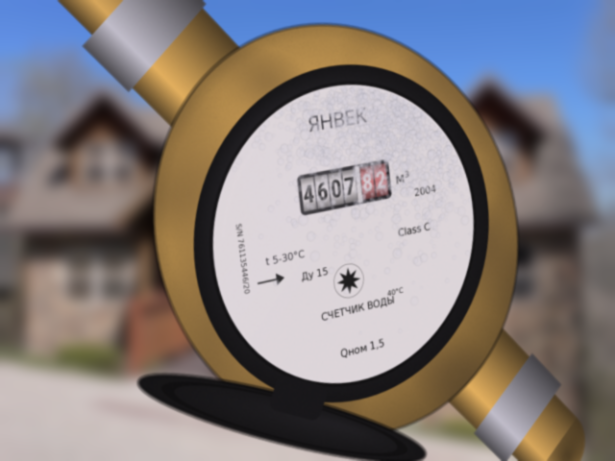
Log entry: 4607.82
